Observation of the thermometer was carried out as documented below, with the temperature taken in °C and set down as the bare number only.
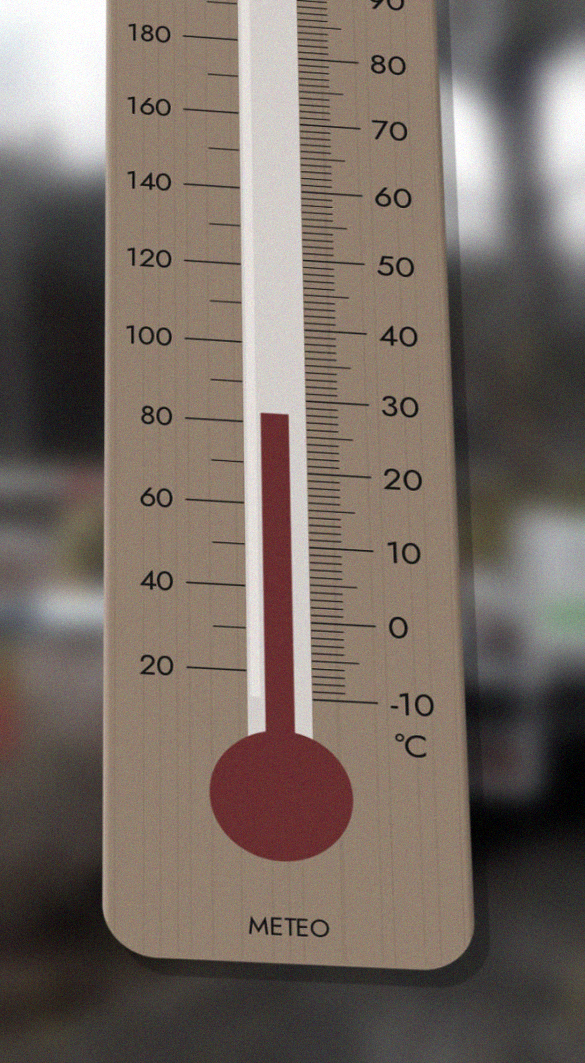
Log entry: 28
